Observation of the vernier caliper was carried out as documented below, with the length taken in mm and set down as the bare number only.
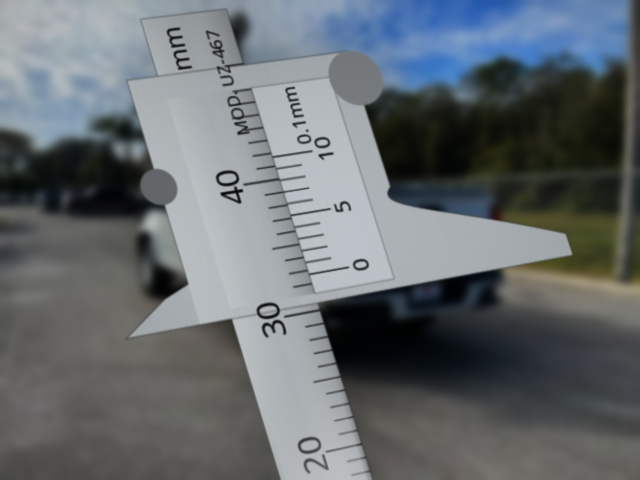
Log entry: 32.7
